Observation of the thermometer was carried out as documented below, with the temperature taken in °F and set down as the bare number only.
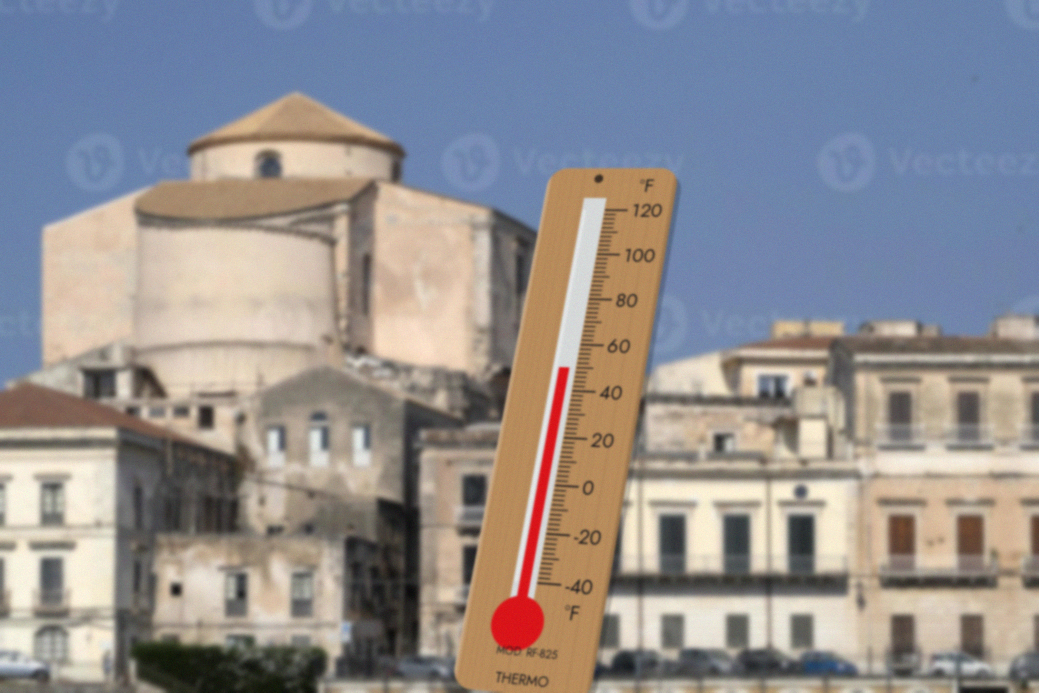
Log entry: 50
